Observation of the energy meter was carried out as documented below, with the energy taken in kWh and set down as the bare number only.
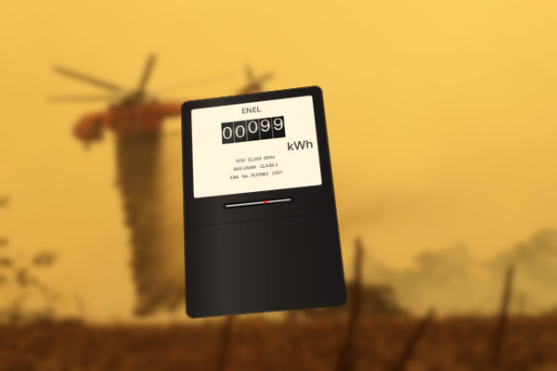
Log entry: 99
